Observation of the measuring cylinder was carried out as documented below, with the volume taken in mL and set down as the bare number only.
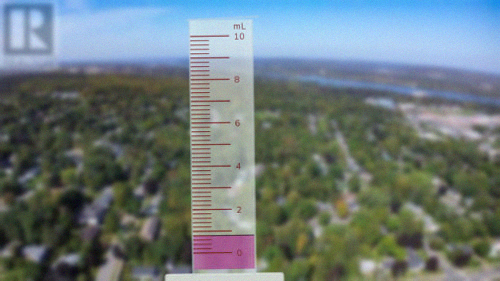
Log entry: 0.8
